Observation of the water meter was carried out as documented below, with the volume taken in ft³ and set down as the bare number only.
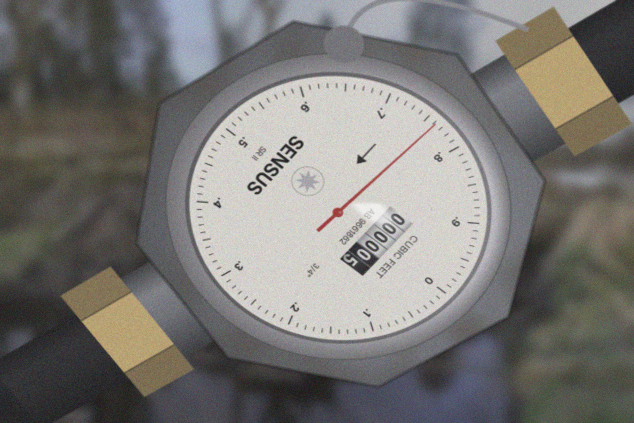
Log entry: 4.76
